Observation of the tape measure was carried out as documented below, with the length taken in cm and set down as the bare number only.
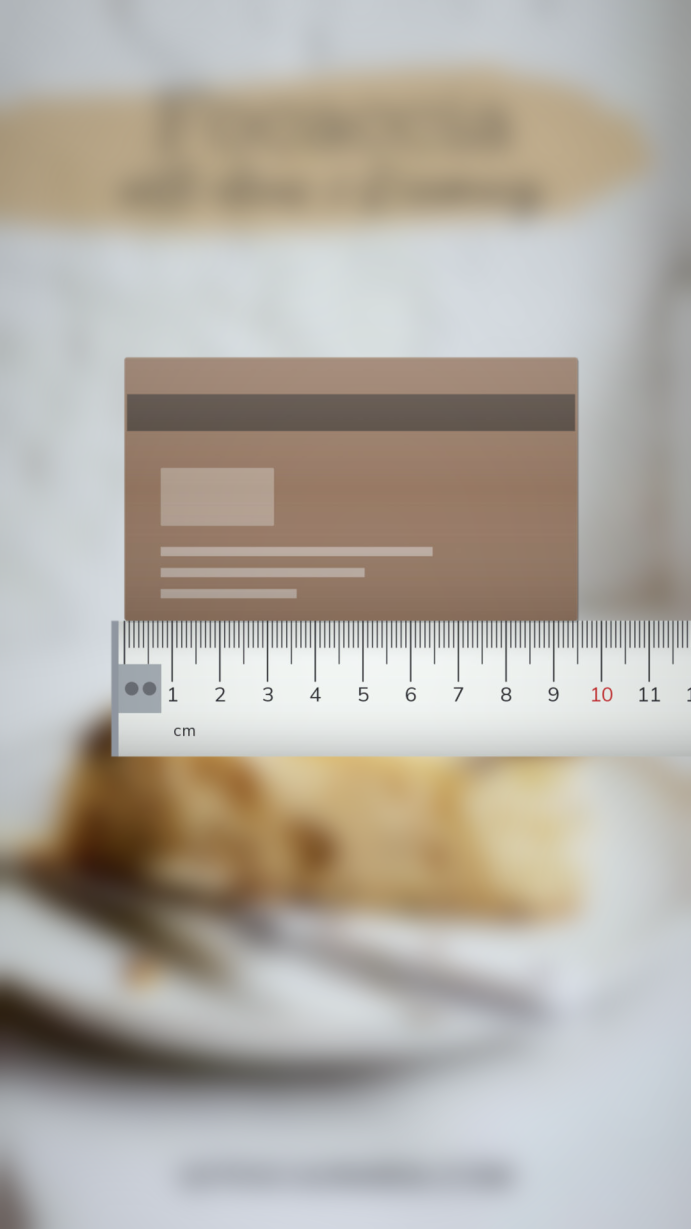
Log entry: 9.5
